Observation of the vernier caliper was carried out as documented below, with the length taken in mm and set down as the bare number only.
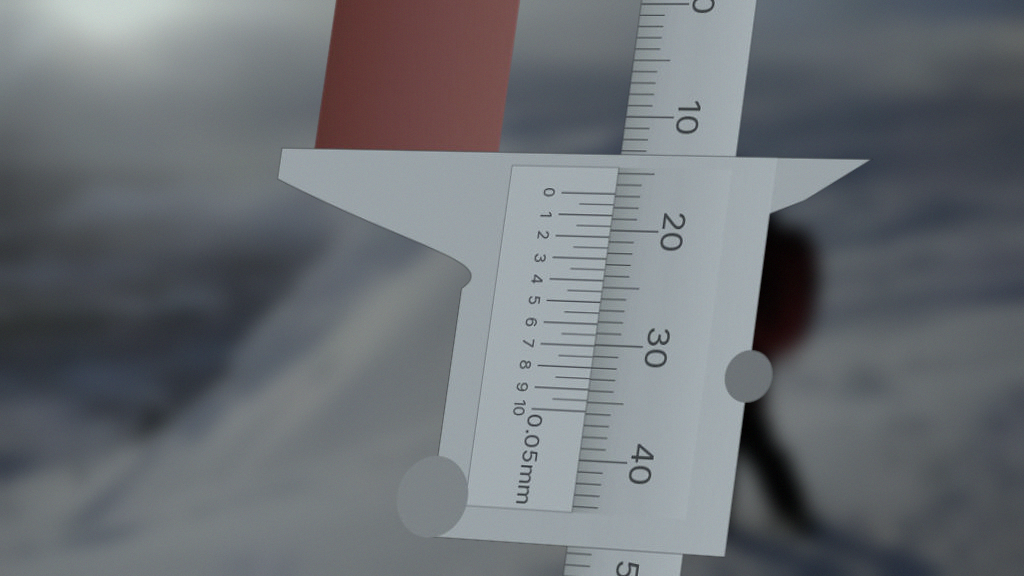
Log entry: 16.8
